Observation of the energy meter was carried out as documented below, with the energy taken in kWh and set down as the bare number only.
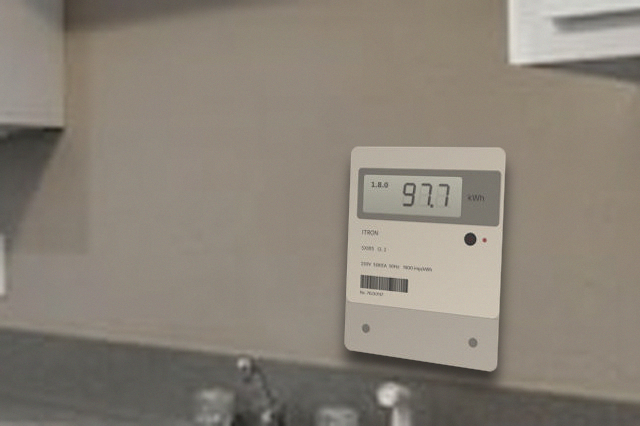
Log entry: 97.7
